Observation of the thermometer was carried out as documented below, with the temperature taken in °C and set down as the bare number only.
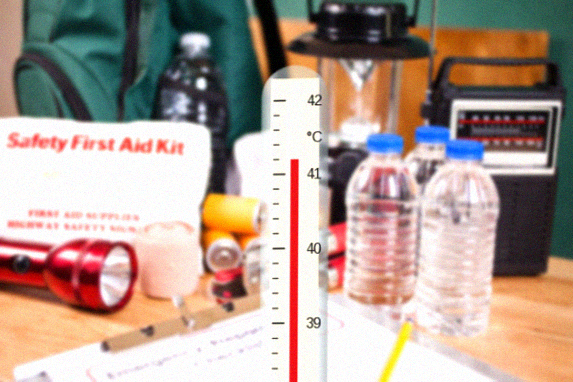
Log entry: 41.2
